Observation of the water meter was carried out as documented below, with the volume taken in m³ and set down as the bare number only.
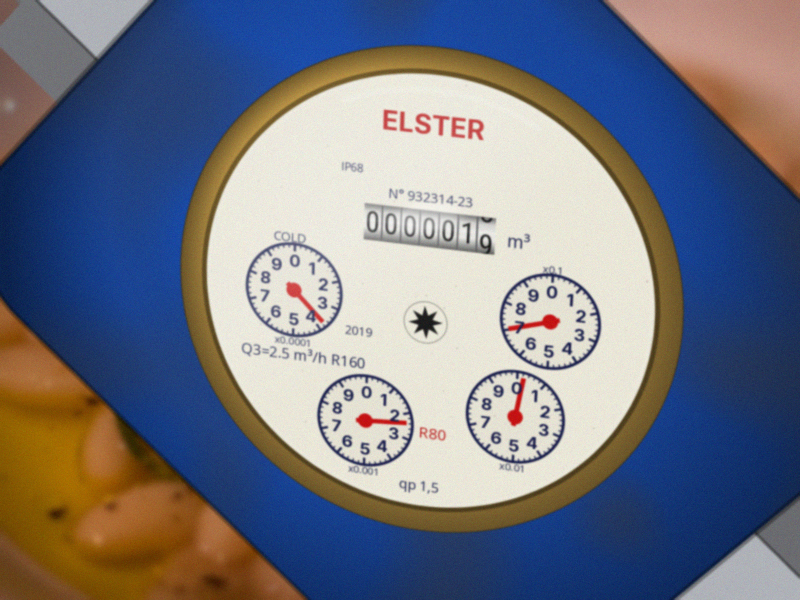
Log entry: 18.7023
